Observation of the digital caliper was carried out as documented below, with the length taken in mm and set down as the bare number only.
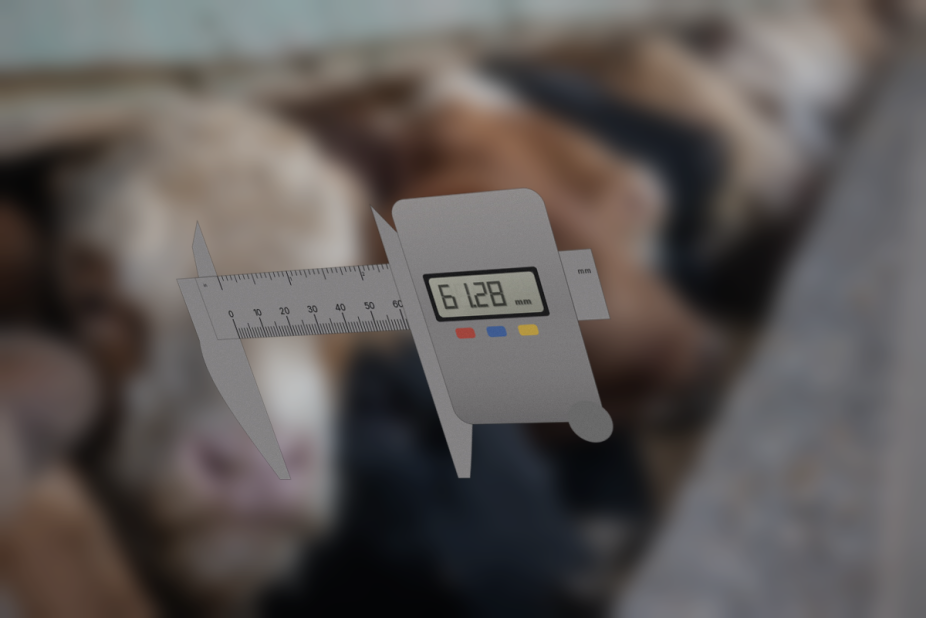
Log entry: 61.28
